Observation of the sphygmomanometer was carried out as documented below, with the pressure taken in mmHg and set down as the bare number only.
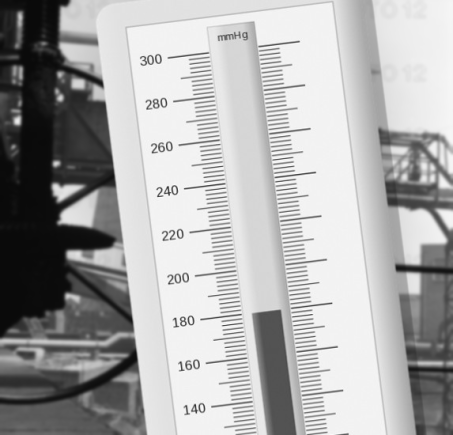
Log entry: 180
